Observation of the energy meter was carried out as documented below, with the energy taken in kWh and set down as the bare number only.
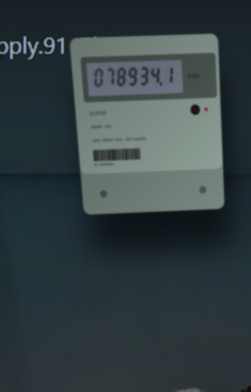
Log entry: 78934.1
